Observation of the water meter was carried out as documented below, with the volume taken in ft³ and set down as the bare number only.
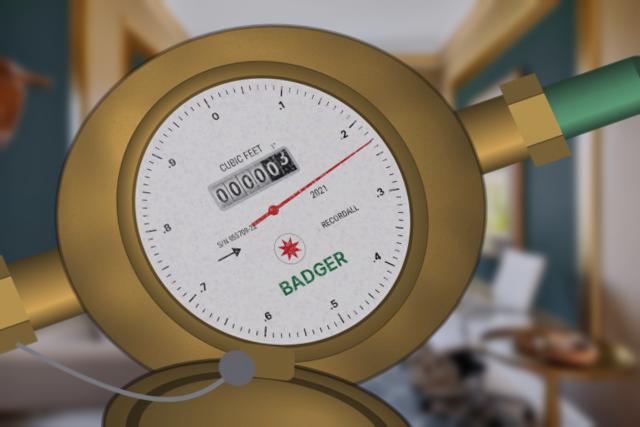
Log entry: 3.23
